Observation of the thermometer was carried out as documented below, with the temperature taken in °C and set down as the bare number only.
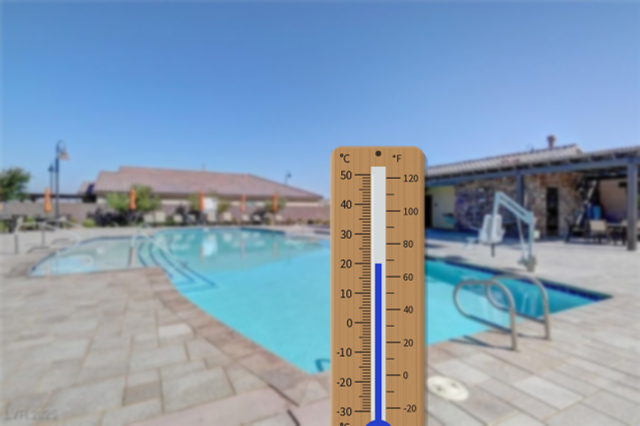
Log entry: 20
